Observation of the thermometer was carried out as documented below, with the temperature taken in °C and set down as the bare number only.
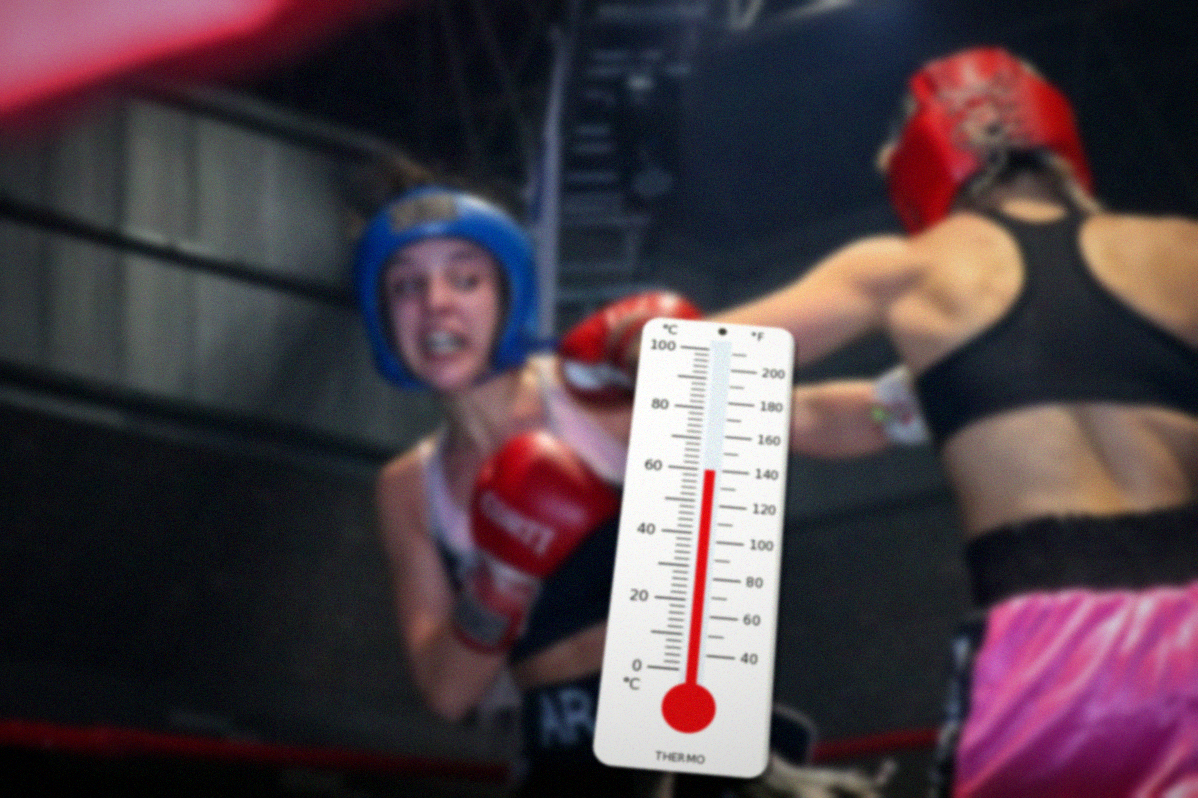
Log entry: 60
